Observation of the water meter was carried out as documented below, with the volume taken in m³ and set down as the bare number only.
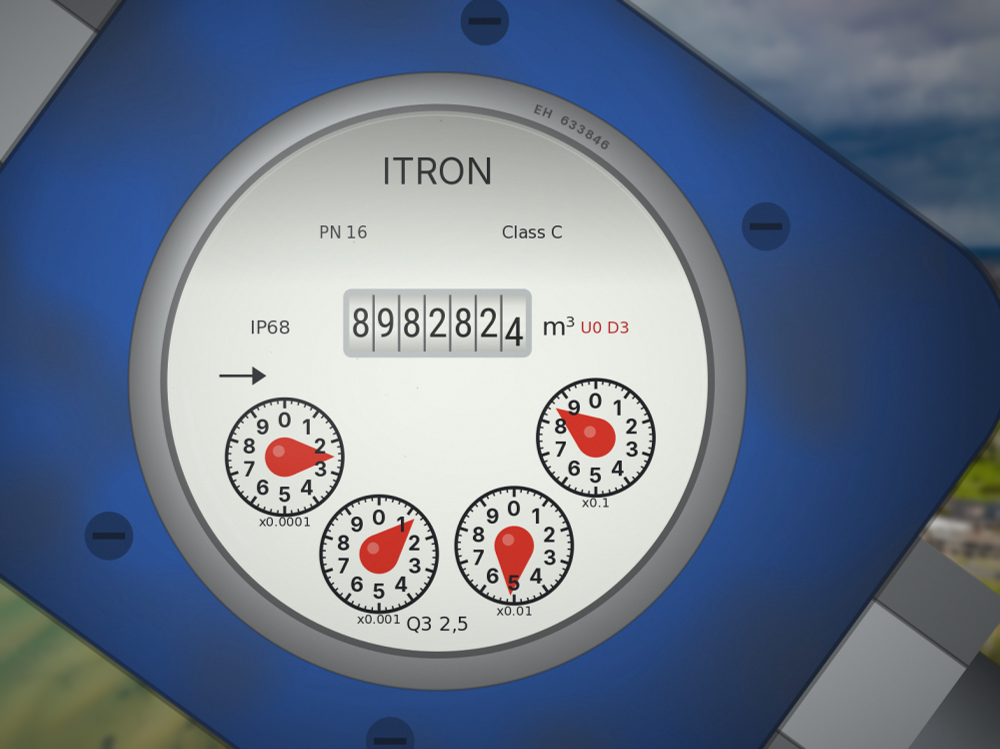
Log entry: 8982823.8512
